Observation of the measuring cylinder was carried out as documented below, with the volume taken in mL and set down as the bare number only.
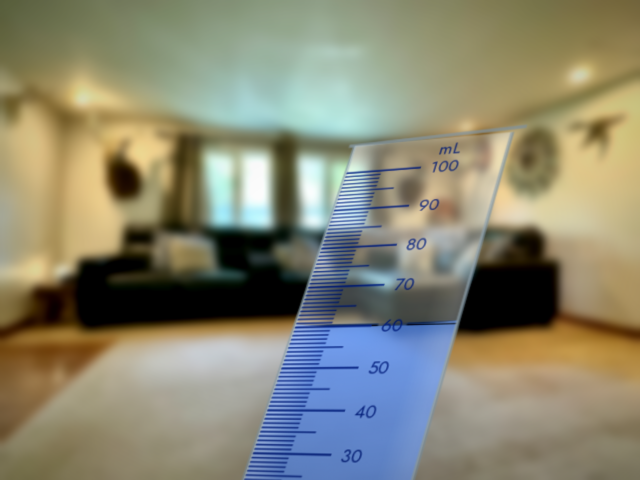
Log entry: 60
